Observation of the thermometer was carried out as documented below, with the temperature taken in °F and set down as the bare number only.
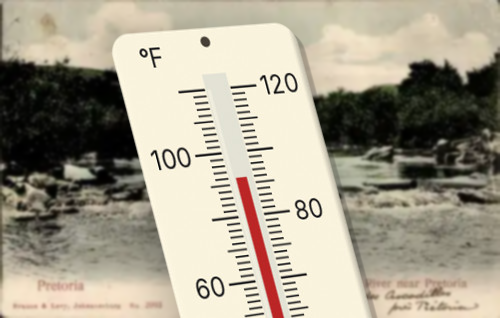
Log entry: 92
